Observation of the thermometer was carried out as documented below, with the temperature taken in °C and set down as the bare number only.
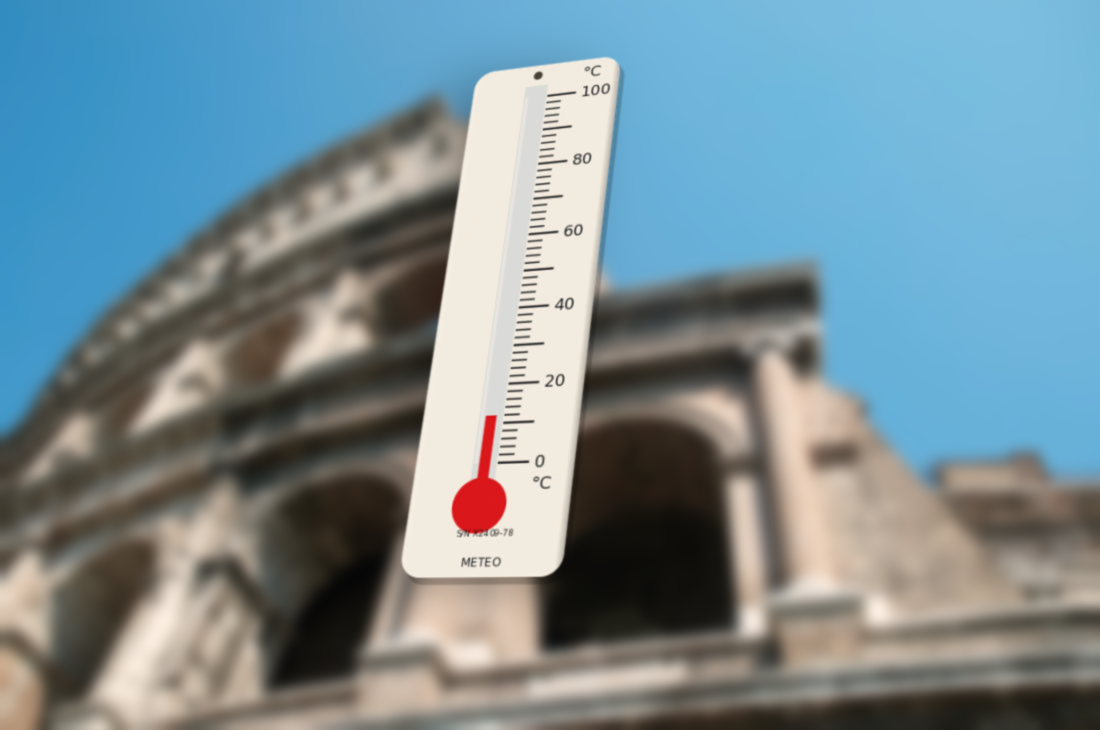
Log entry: 12
